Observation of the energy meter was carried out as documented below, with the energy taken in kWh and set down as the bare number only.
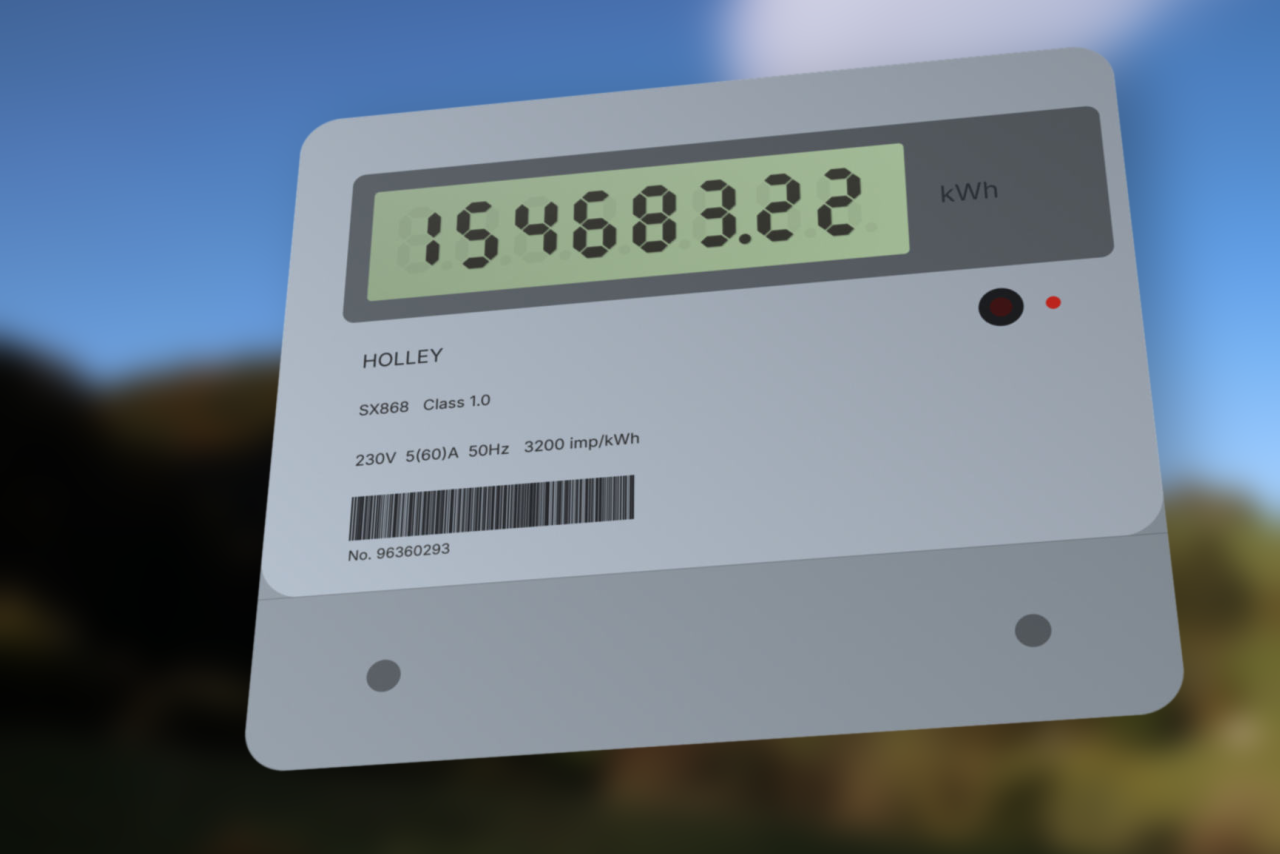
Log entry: 154683.22
